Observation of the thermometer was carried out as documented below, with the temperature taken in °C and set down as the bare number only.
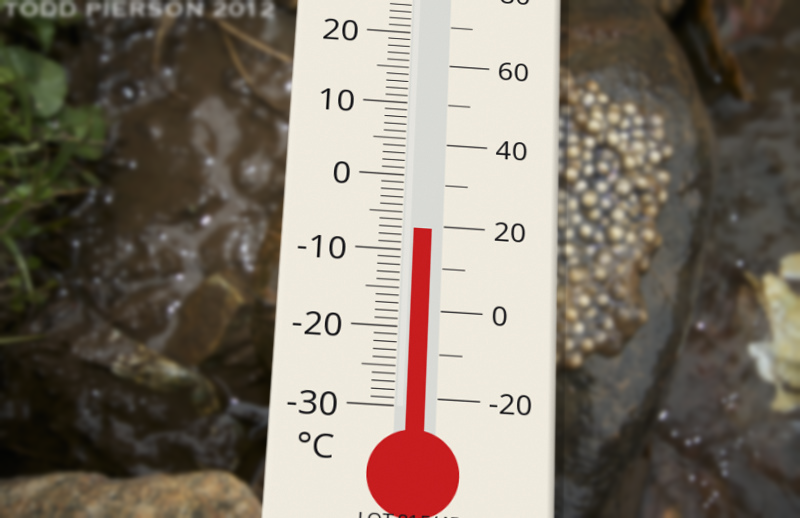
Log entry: -7
